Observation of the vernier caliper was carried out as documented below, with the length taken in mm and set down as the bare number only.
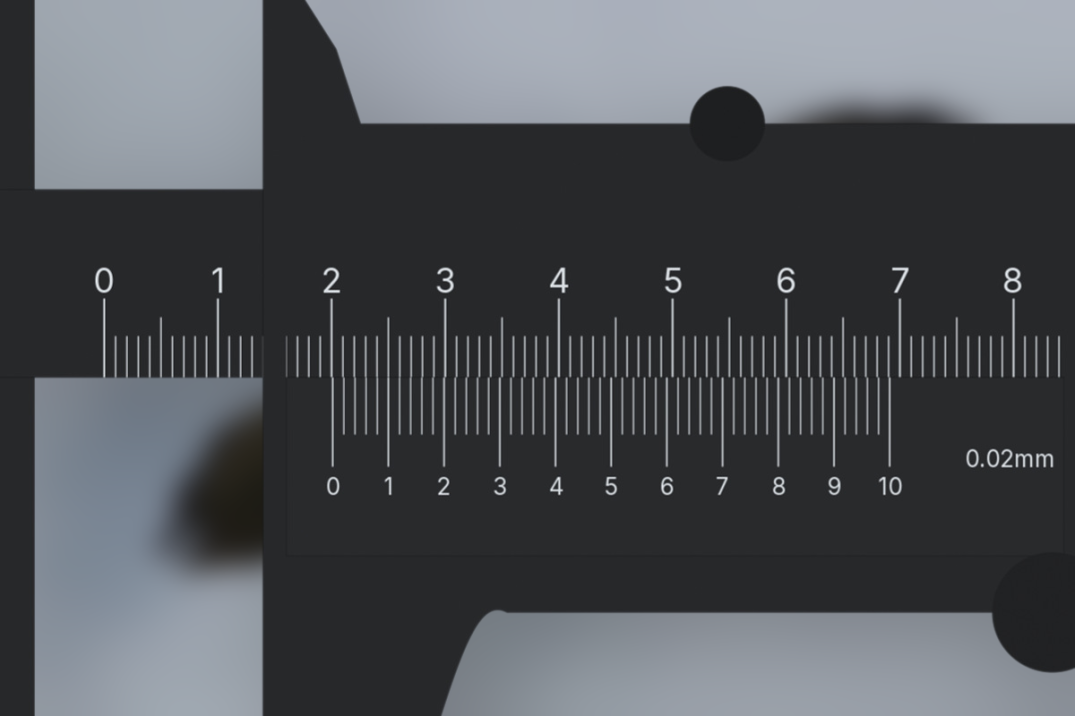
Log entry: 20.1
